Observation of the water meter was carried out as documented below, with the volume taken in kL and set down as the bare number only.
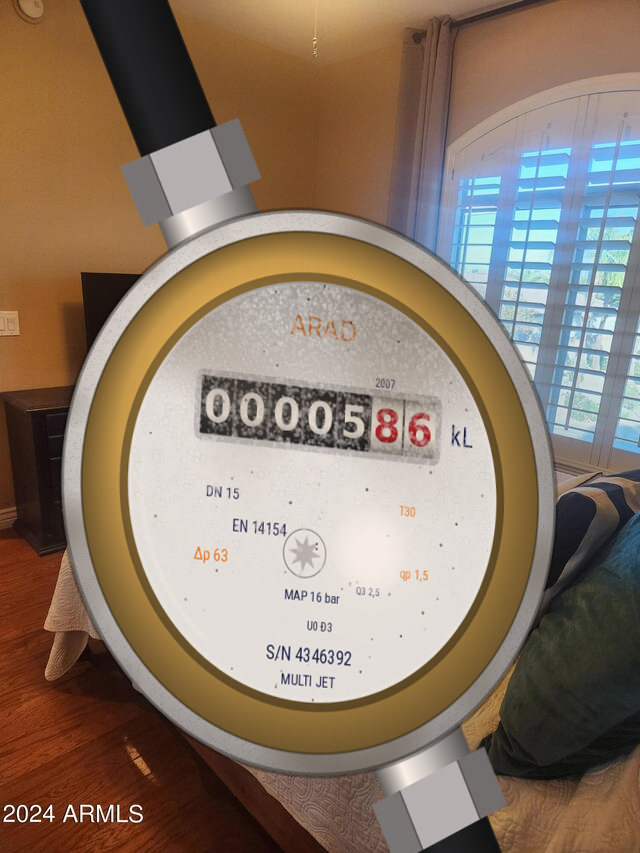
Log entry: 5.86
